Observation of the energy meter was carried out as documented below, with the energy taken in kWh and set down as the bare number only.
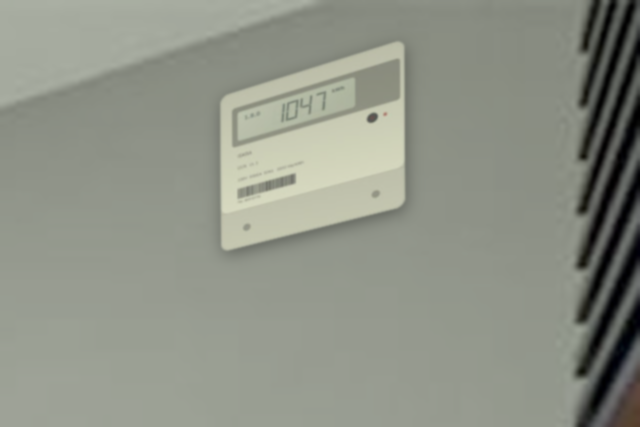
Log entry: 1047
